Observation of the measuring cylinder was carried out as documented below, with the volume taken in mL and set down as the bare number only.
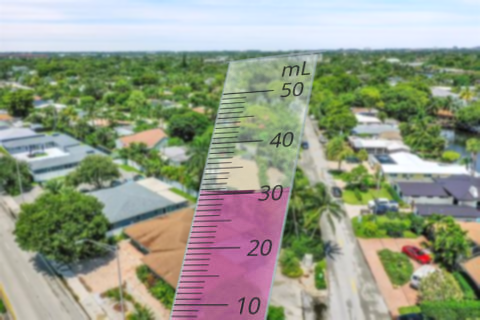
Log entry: 30
